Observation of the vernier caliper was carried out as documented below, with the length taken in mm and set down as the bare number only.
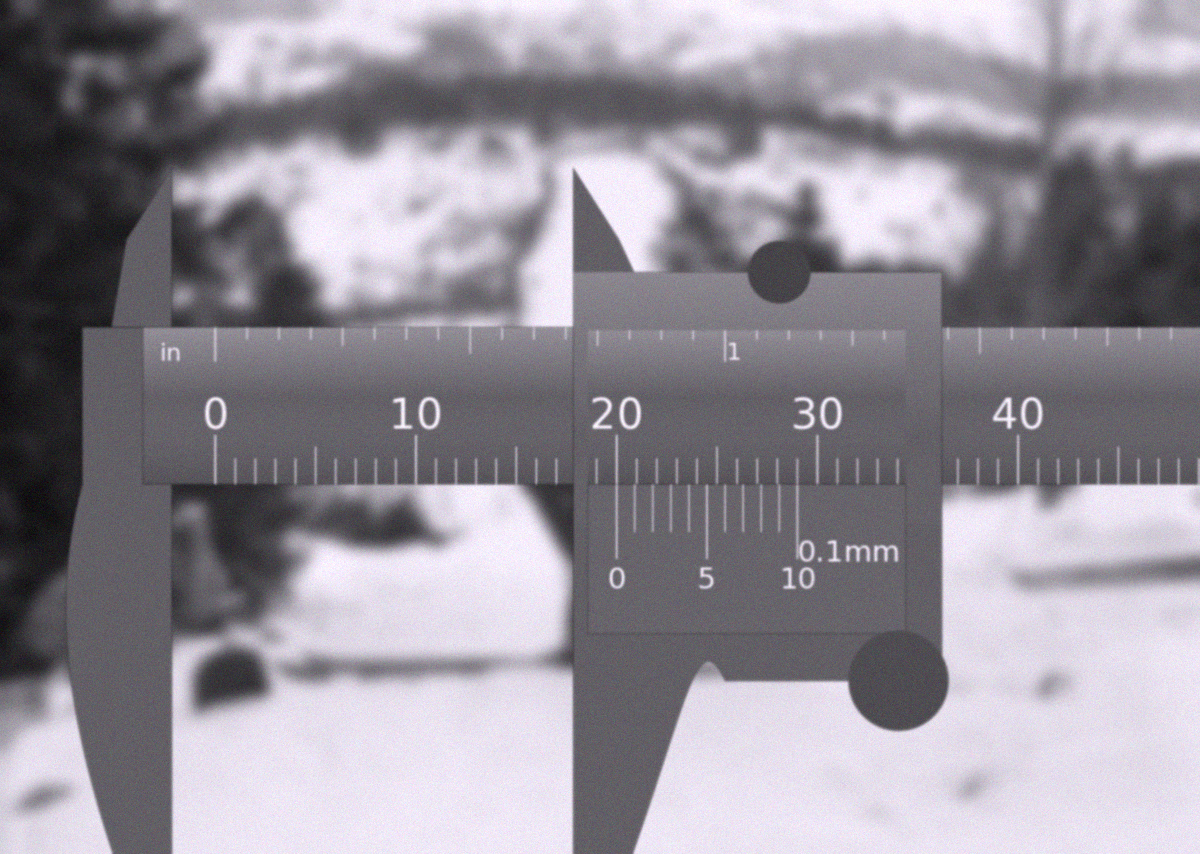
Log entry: 20.0
